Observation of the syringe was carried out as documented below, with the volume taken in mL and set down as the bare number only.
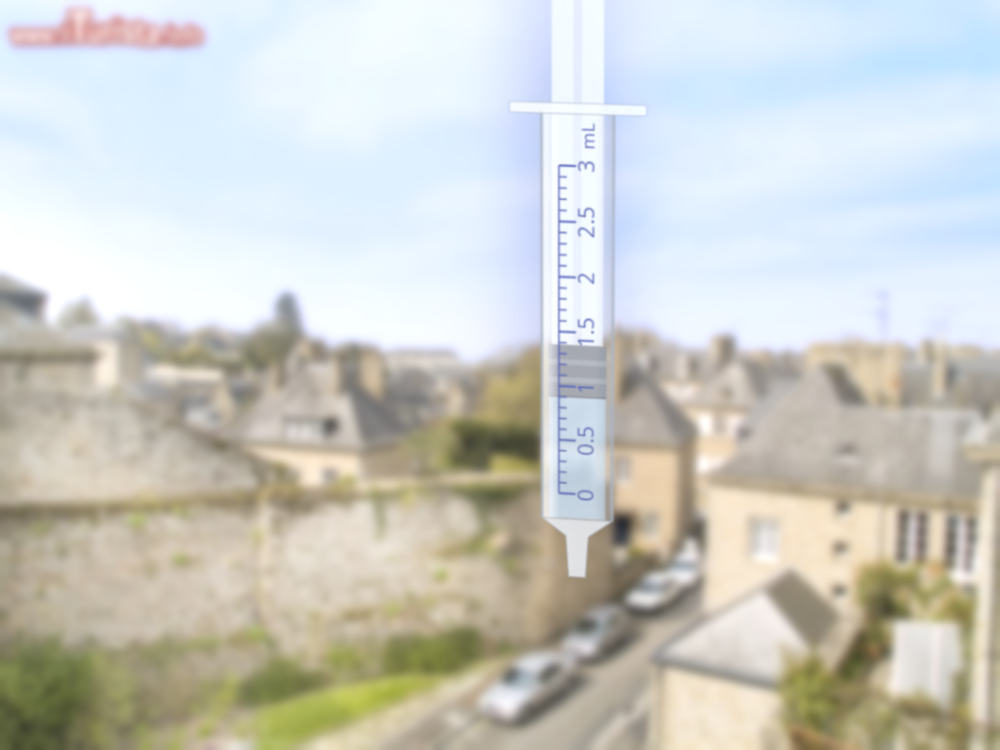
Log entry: 0.9
